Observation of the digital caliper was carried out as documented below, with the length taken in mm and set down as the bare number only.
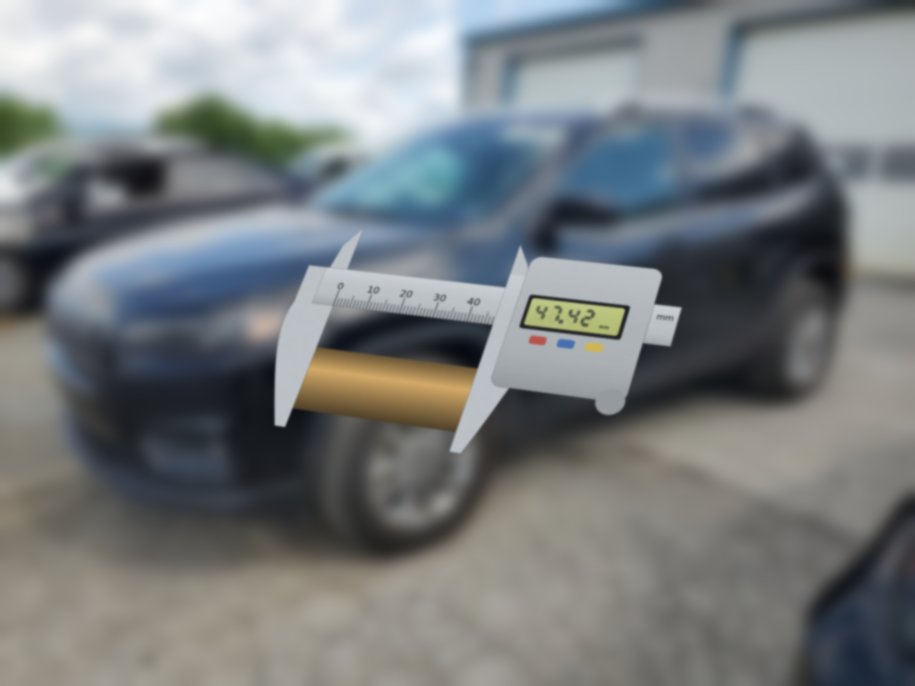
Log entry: 47.42
